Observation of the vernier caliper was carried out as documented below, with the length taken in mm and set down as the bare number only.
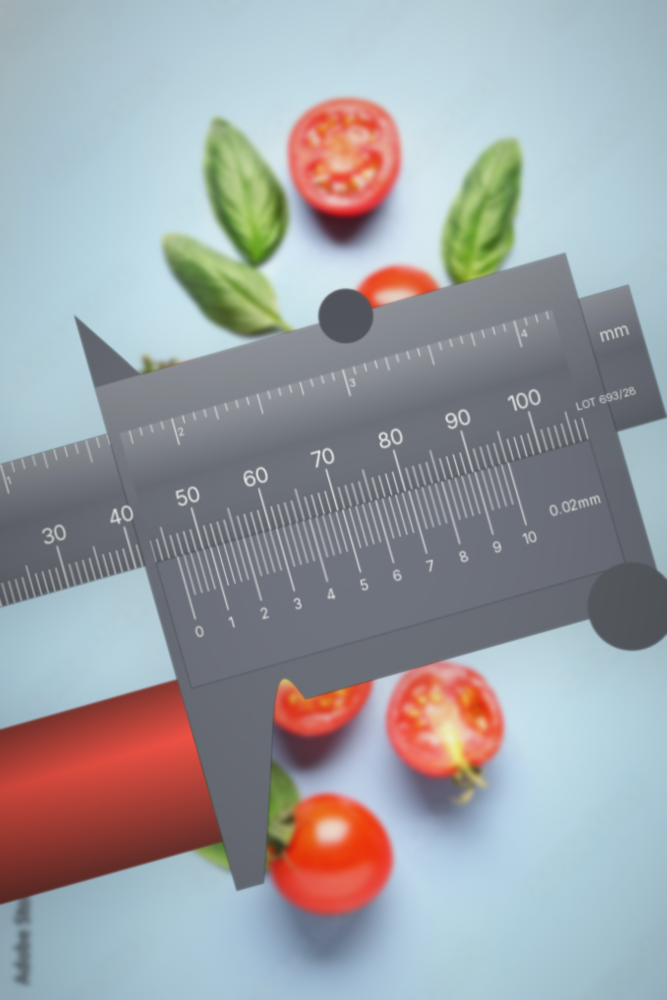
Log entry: 46.2
